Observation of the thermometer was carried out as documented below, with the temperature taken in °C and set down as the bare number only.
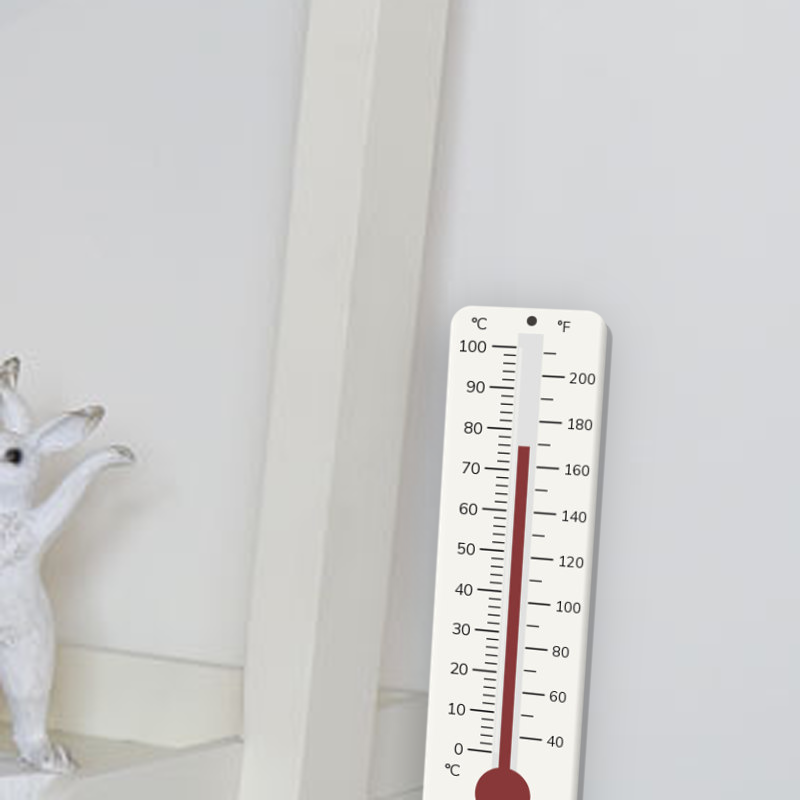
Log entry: 76
